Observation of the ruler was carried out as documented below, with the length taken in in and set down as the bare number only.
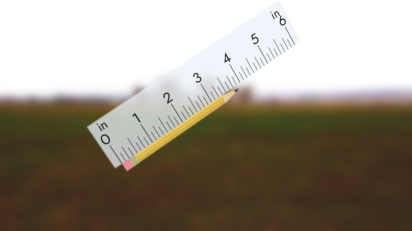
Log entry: 3.875
